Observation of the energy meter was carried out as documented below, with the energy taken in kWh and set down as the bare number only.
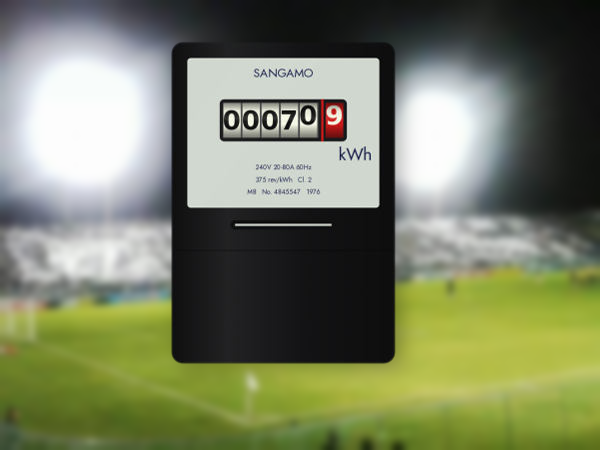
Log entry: 70.9
